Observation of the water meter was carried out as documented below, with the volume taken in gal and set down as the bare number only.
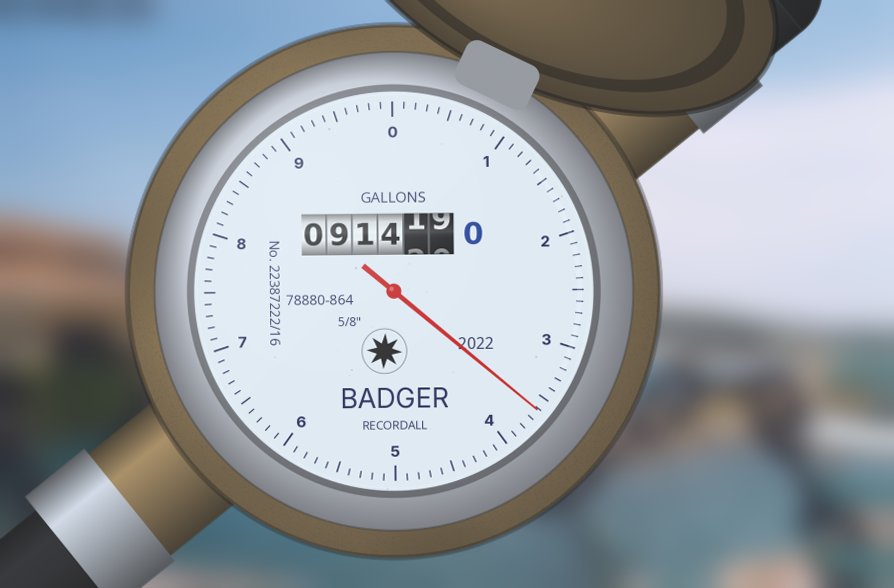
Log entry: 914193.6
